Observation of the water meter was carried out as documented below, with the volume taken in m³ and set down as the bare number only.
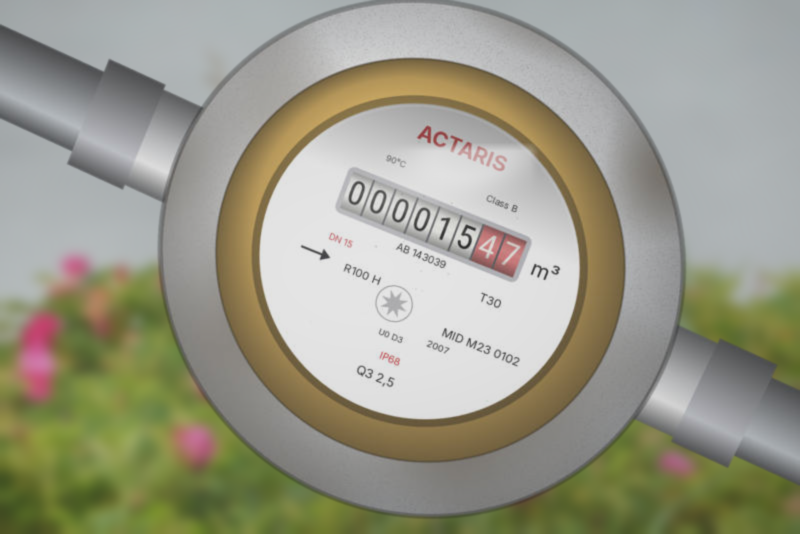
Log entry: 15.47
